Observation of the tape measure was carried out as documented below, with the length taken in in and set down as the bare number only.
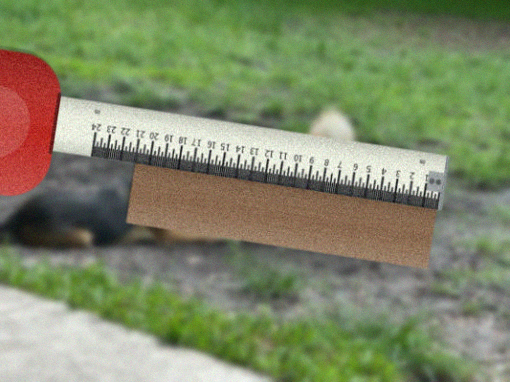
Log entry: 21
